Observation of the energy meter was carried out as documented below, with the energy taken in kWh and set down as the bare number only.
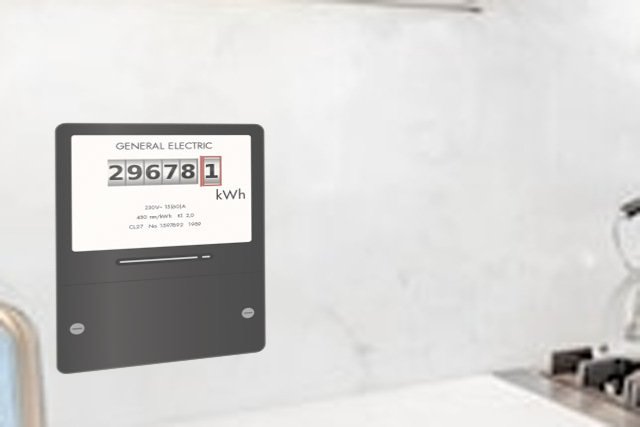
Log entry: 29678.1
